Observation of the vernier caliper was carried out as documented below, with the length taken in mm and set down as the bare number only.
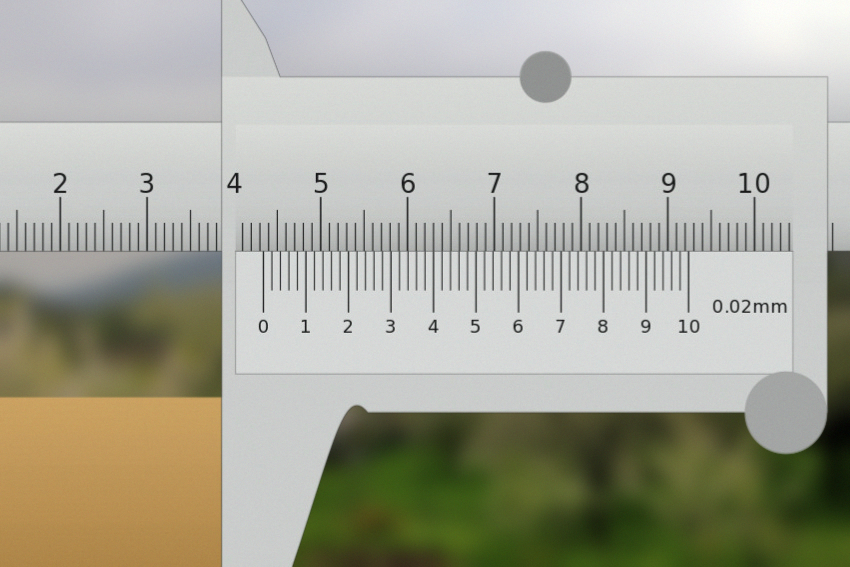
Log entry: 43.4
